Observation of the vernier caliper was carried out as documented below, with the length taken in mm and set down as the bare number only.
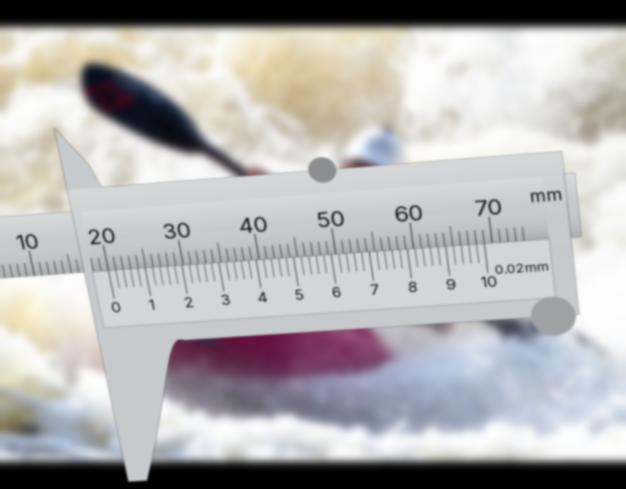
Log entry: 20.0
